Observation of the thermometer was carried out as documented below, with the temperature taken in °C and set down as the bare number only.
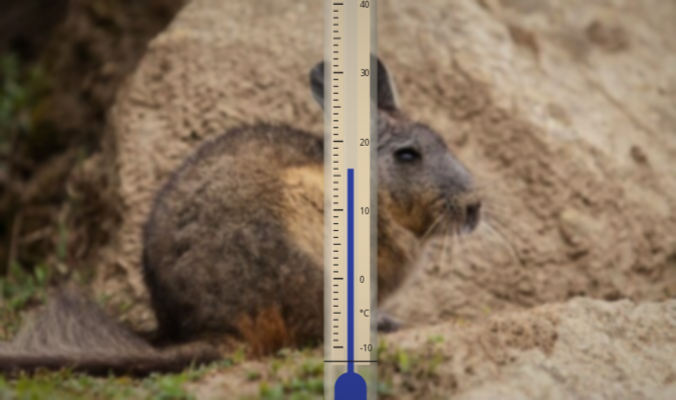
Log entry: 16
